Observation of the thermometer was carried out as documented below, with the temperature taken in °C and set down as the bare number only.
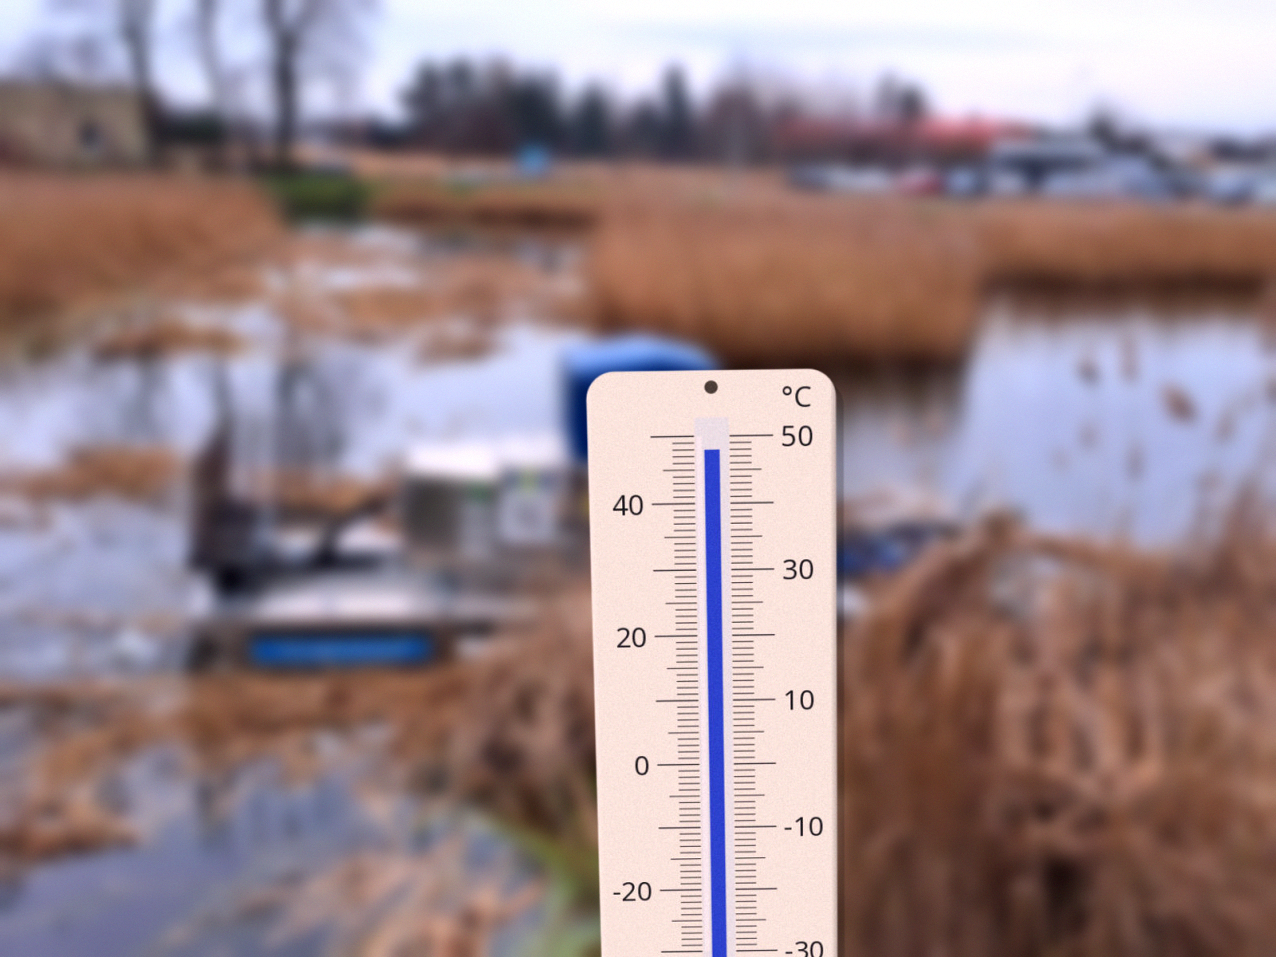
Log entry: 48
